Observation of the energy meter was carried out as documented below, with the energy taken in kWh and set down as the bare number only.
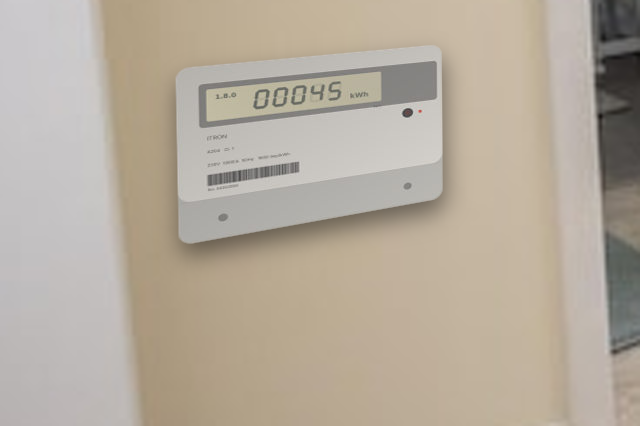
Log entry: 45
